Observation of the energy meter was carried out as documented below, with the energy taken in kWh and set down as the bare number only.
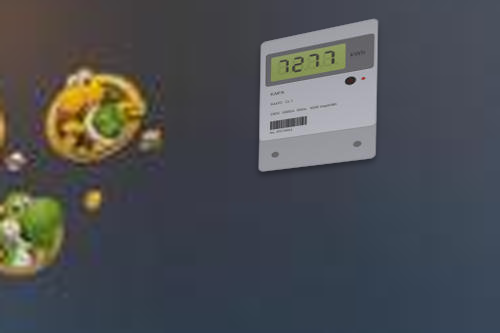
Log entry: 7277
